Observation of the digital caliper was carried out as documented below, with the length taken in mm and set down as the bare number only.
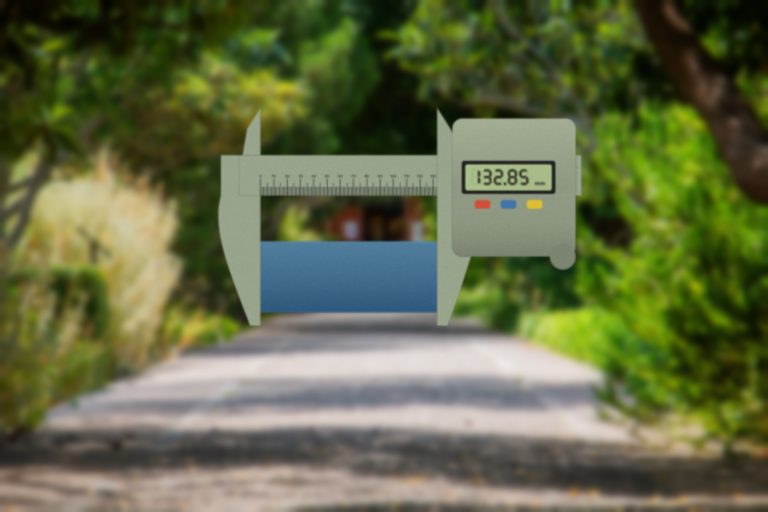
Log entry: 132.85
